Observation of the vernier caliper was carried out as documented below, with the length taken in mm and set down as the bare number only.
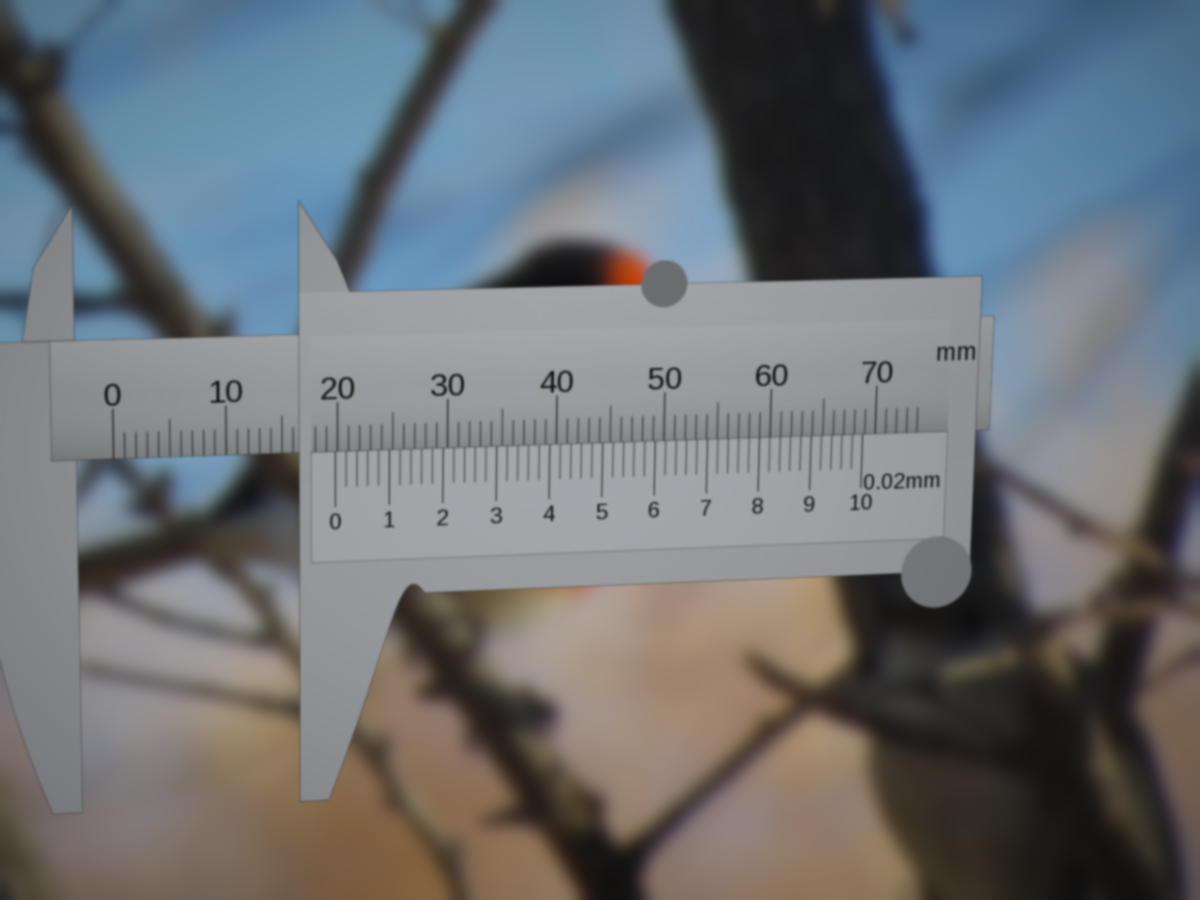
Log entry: 19.8
